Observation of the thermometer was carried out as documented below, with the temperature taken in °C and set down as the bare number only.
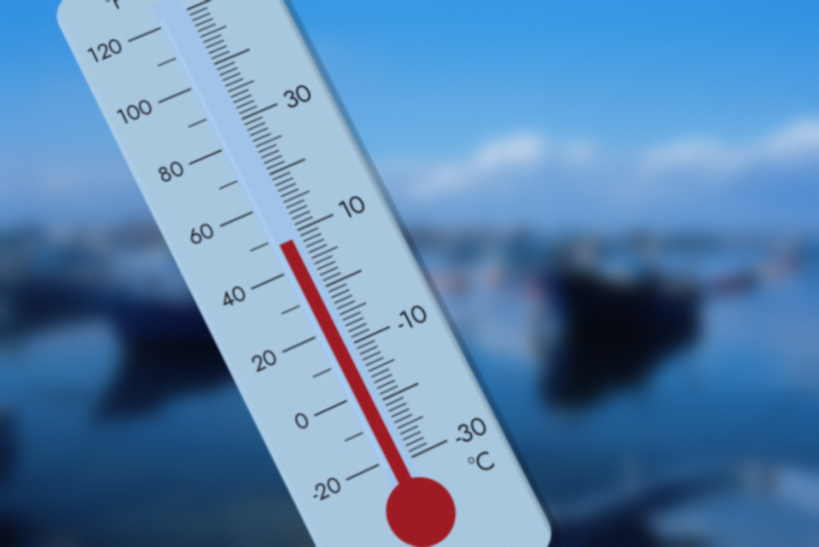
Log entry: 9
